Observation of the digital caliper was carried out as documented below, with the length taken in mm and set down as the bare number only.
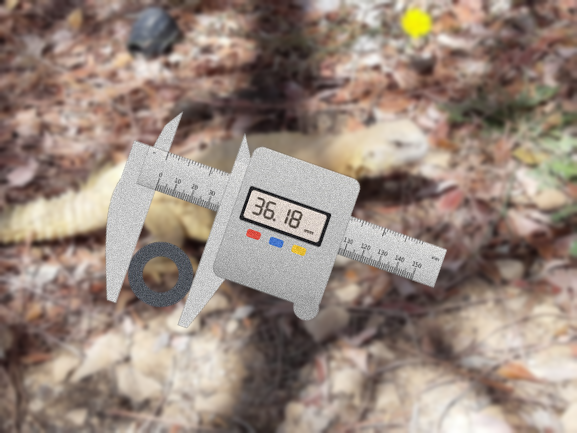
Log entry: 36.18
